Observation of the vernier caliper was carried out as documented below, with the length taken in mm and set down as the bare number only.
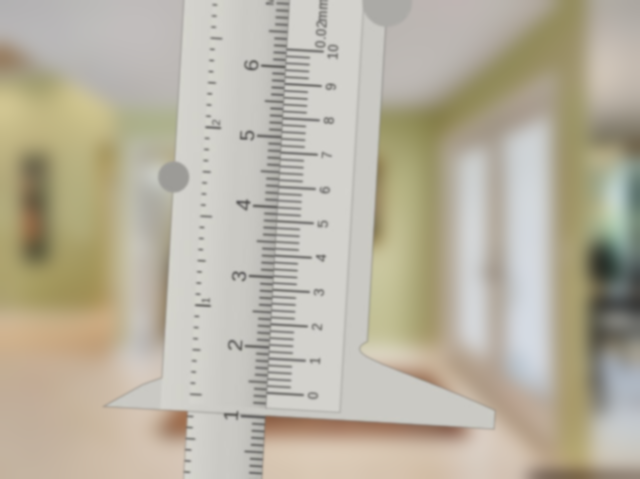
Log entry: 13.5
